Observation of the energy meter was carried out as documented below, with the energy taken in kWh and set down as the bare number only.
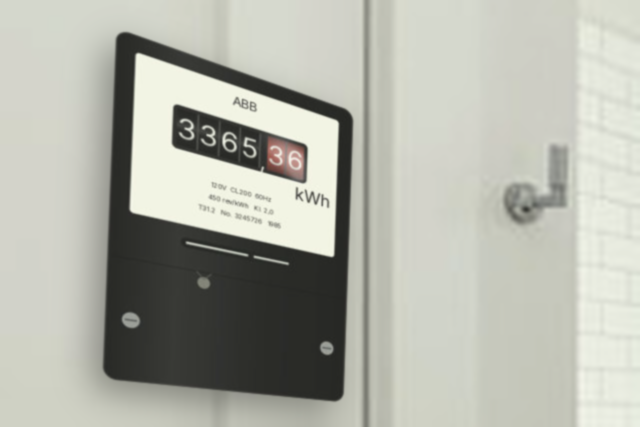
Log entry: 3365.36
